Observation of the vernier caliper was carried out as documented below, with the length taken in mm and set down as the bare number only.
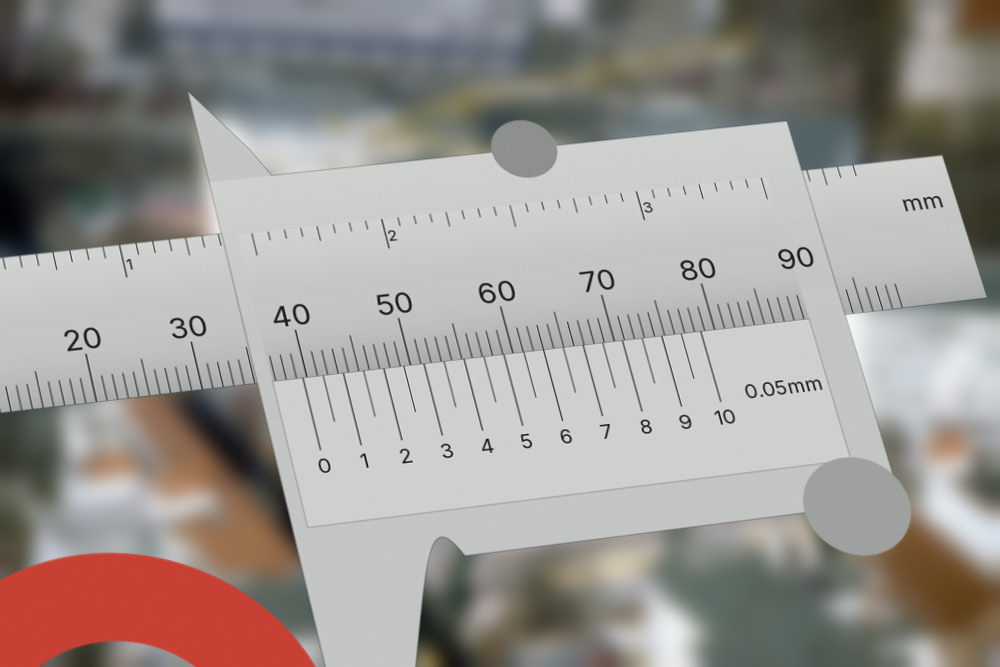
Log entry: 39.6
